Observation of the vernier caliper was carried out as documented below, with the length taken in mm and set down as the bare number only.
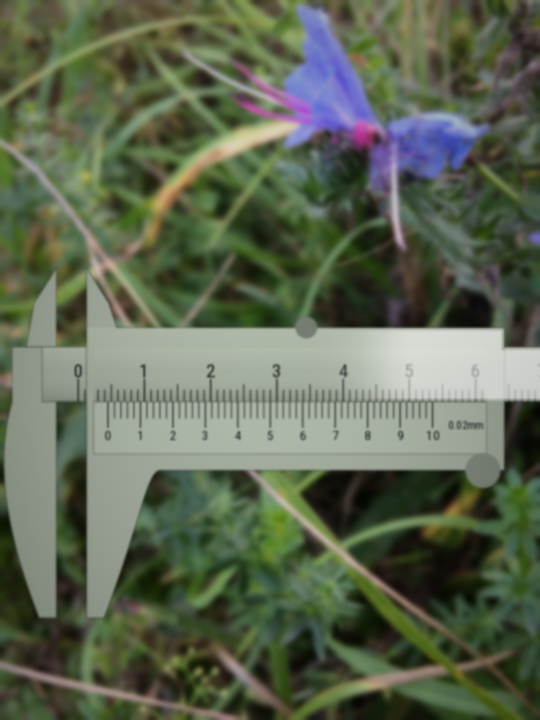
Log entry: 4.5
